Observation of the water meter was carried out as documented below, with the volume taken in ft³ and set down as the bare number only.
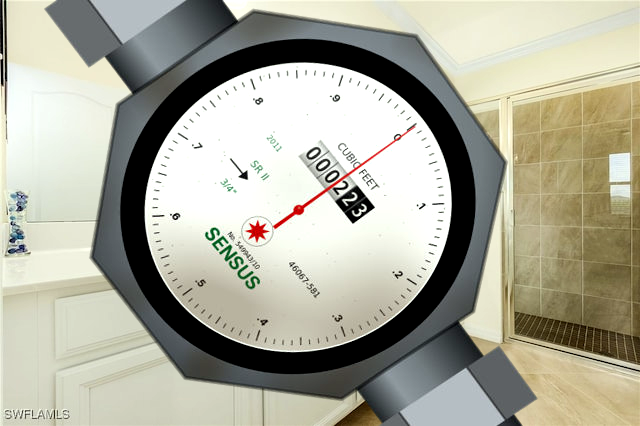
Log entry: 223.00
